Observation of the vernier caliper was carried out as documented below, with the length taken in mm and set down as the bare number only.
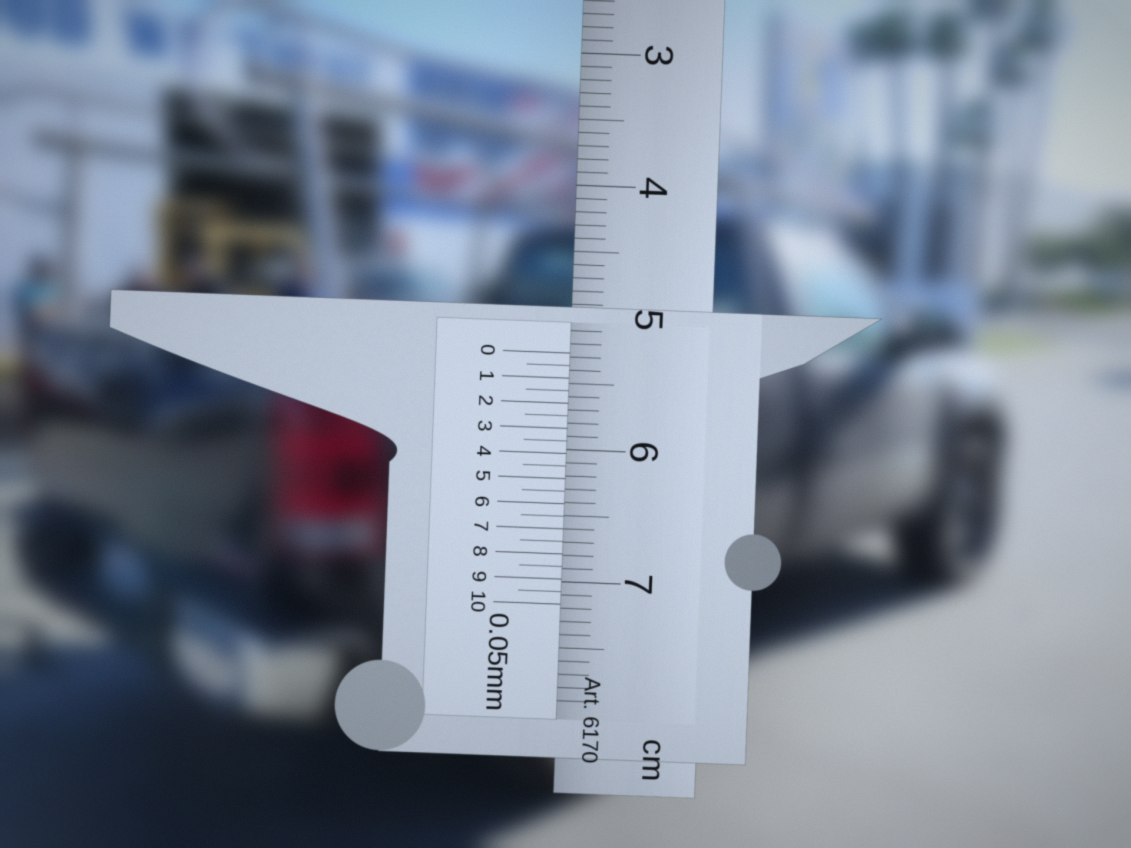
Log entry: 52.7
